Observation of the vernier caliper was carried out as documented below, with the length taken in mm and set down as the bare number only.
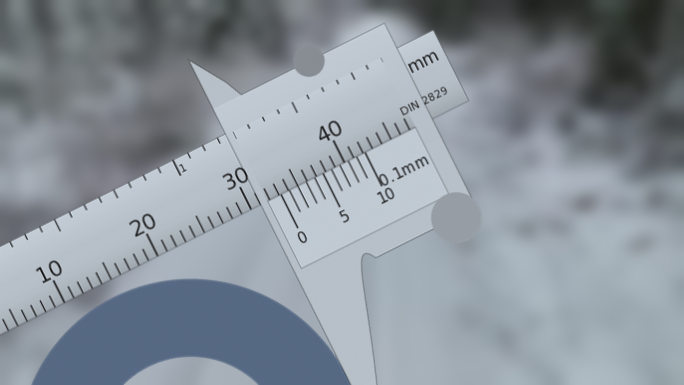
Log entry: 33.2
